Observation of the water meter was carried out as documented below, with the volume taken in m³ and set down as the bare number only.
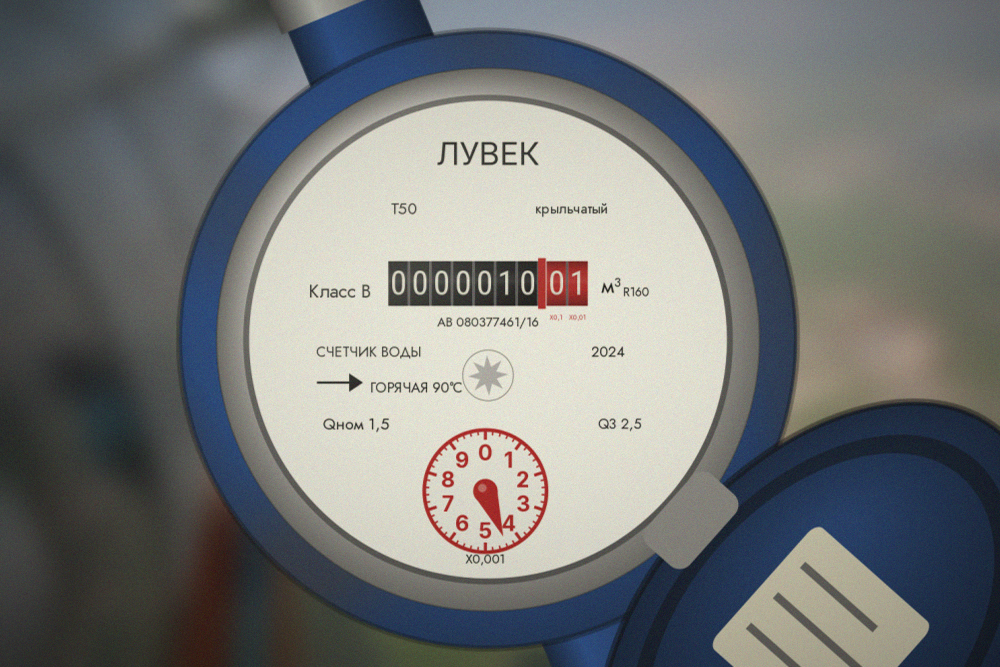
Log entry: 10.014
